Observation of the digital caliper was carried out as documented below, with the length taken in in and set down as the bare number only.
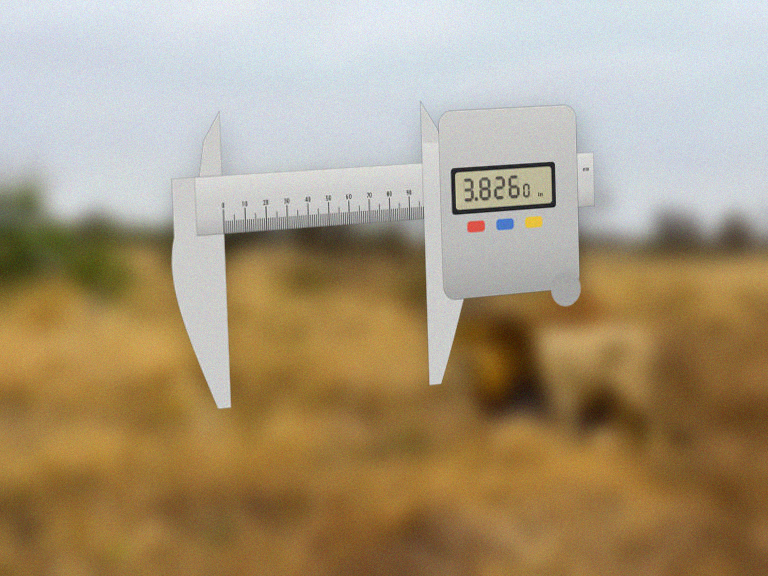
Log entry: 3.8260
